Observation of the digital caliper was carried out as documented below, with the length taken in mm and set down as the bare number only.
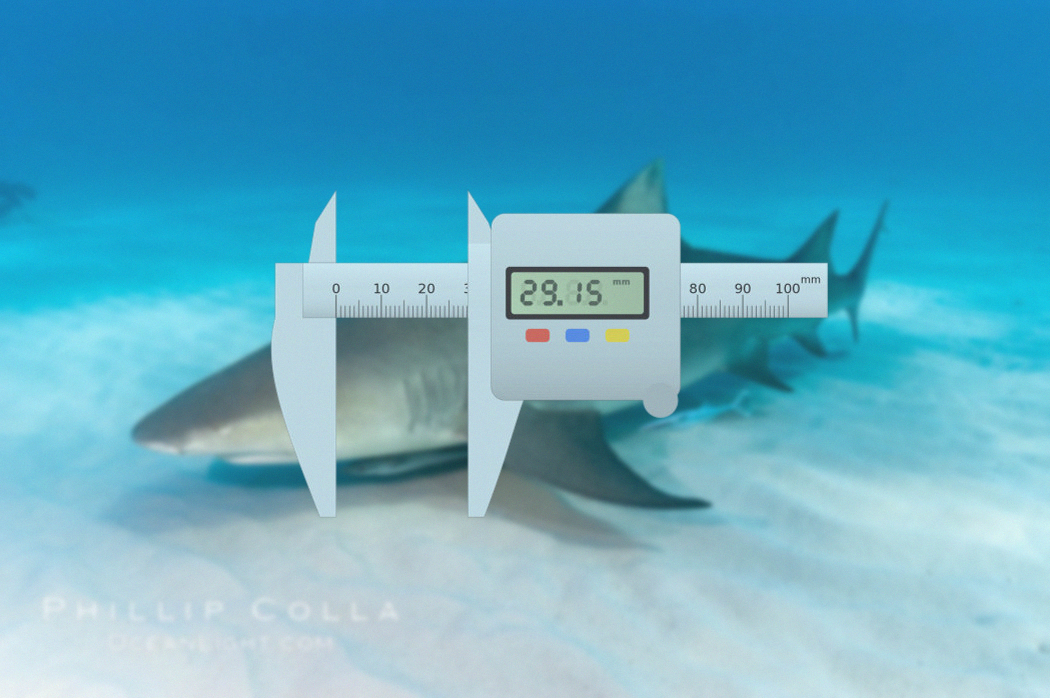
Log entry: 29.15
